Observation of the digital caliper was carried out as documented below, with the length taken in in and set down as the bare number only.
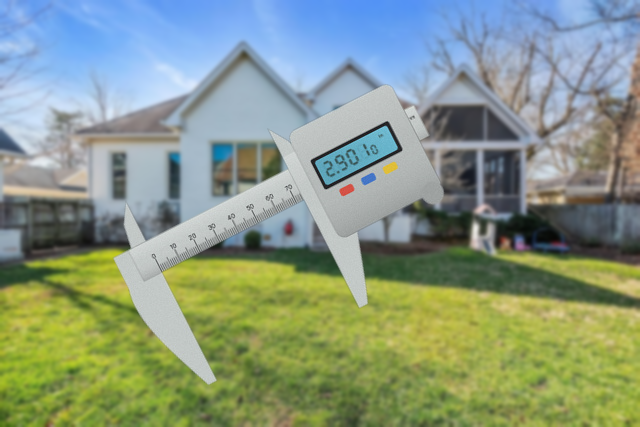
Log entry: 2.9010
